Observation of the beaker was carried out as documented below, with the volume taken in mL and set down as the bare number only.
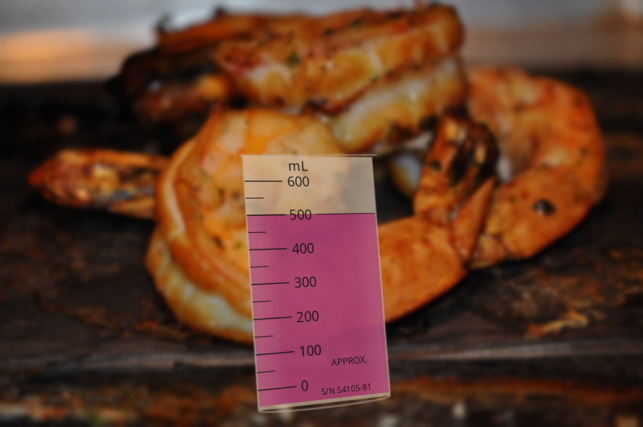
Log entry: 500
